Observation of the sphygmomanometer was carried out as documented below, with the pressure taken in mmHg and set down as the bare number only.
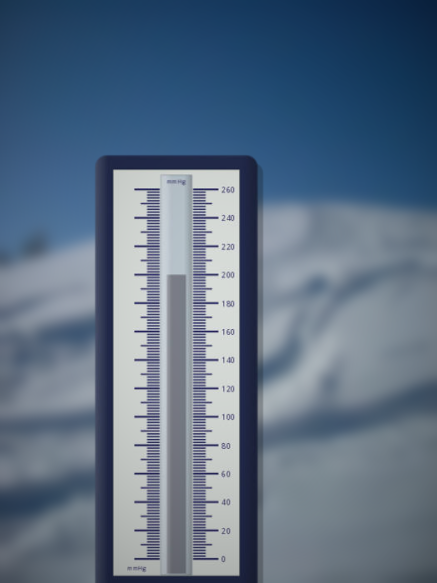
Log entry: 200
